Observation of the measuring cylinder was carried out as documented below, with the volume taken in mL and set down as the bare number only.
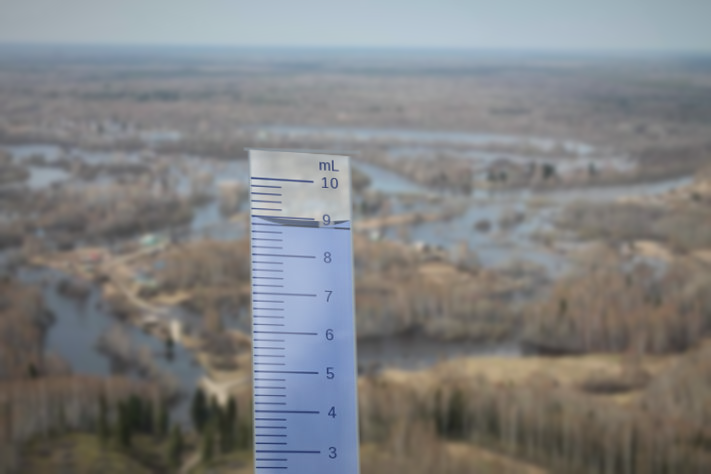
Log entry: 8.8
